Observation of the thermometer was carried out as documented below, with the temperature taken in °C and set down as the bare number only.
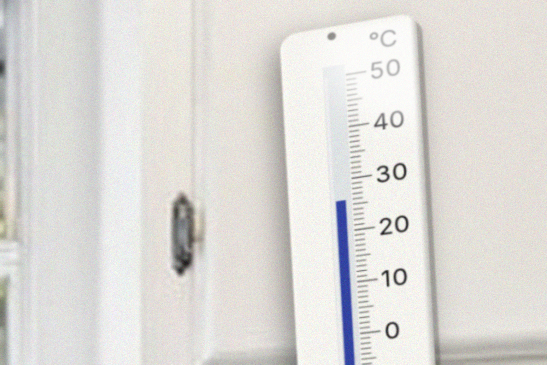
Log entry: 26
